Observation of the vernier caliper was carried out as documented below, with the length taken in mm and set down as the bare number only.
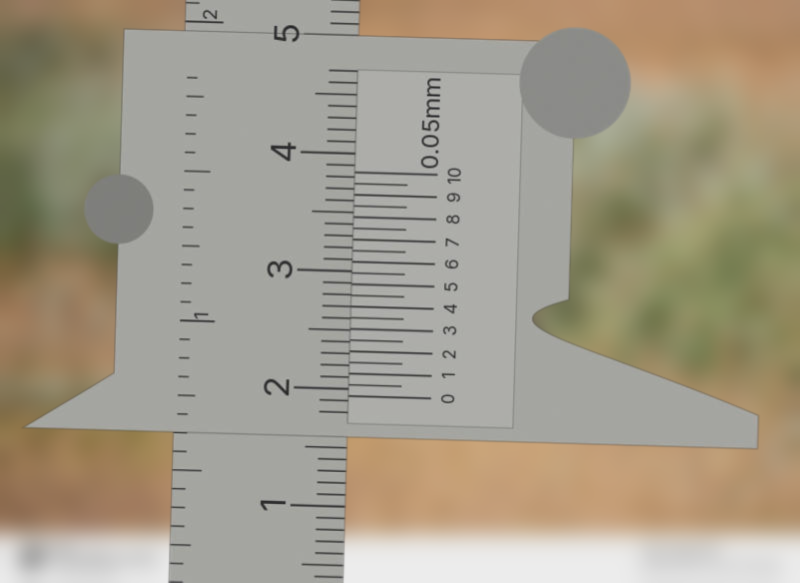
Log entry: 19.4
